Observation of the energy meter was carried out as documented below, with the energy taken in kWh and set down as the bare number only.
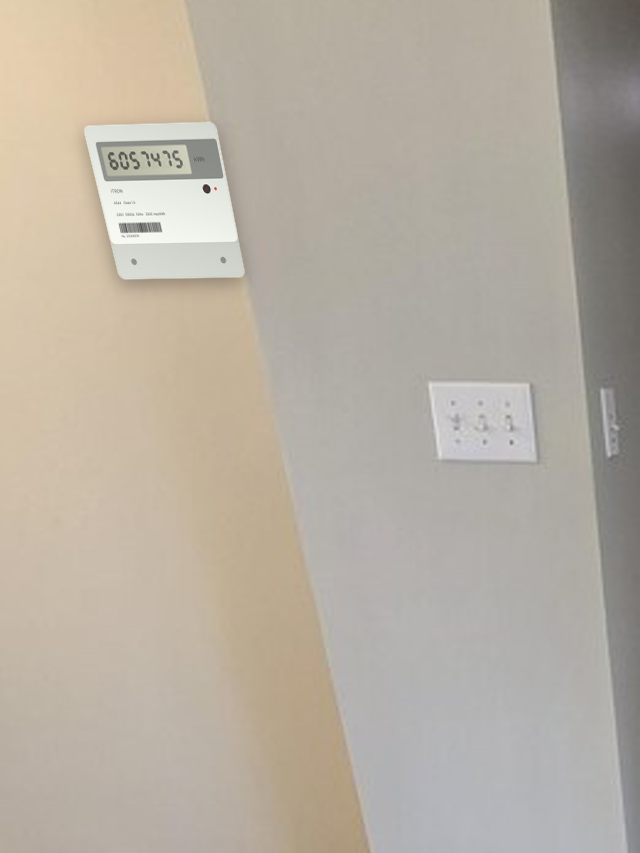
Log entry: 6057475
